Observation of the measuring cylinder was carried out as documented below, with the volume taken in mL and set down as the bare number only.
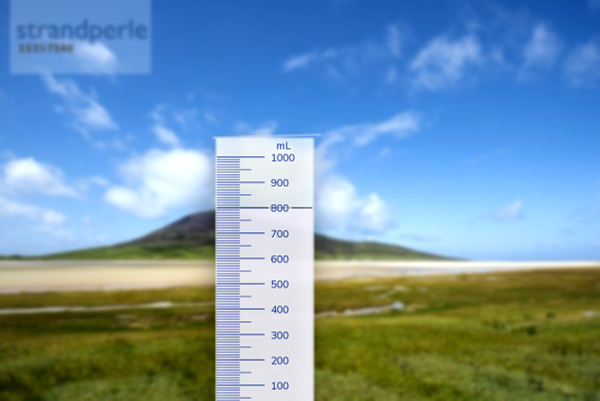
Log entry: 800
